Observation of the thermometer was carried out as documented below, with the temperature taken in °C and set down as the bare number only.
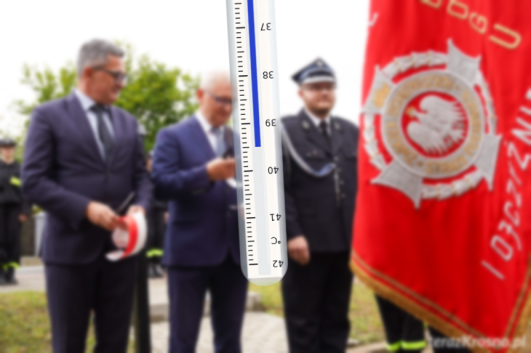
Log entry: 39.5
